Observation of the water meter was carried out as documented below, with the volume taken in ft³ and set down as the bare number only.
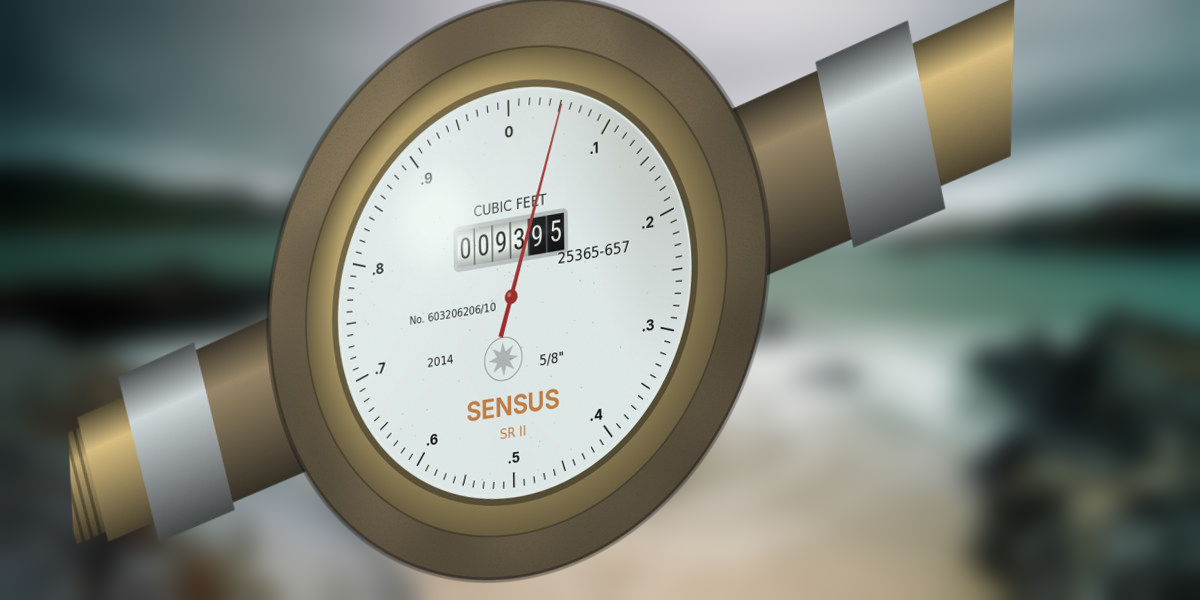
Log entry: 9395.05
